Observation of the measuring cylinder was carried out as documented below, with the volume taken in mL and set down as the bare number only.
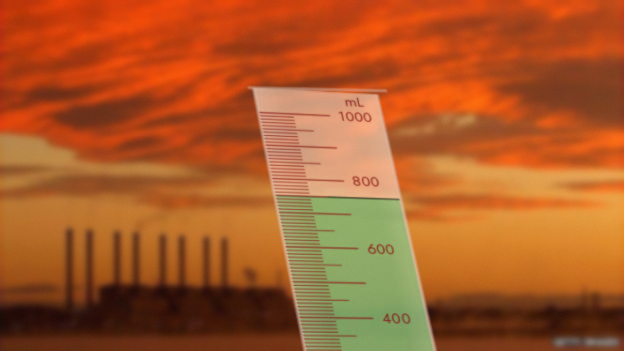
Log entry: 750
